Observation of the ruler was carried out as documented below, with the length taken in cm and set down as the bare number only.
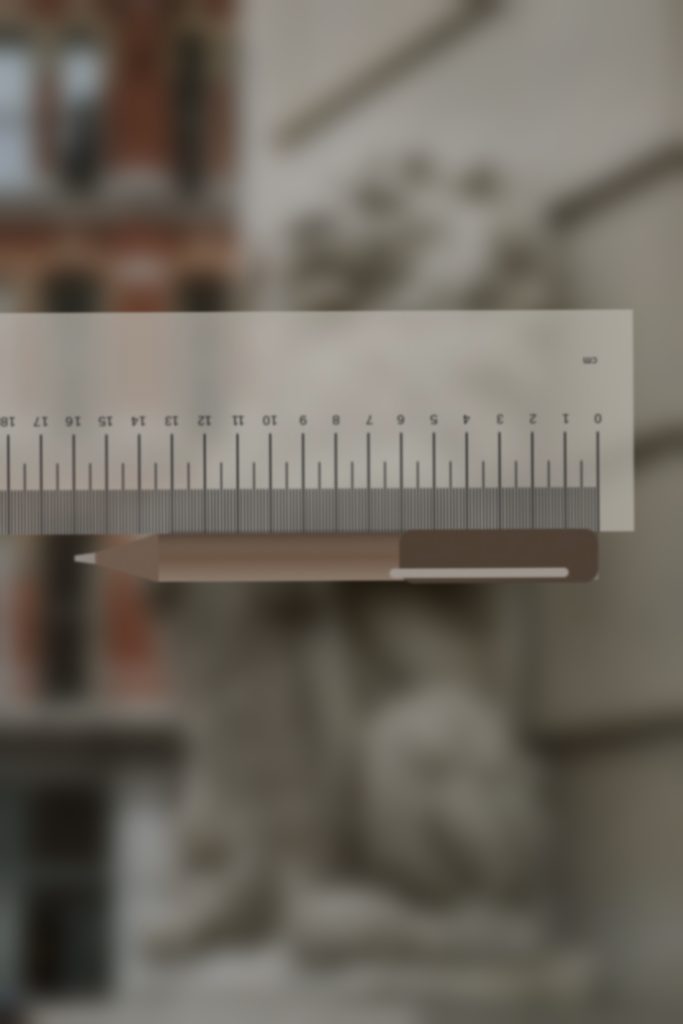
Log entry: 16
